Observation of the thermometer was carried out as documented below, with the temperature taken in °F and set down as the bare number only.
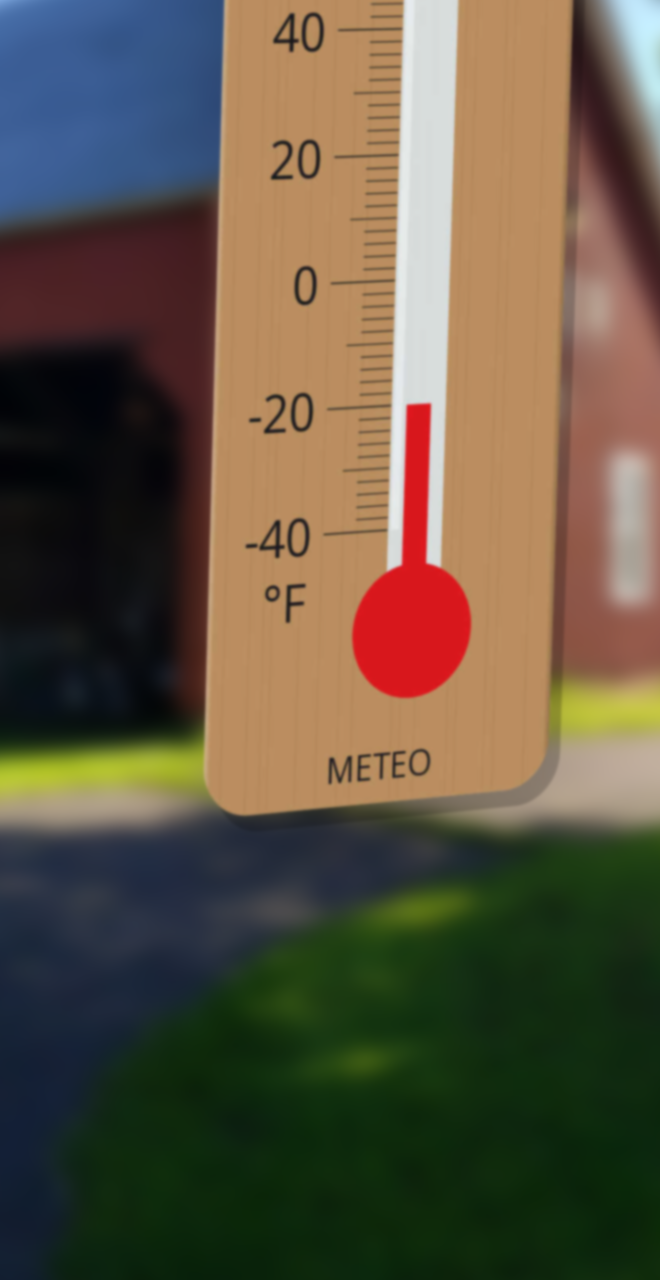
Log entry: -20
